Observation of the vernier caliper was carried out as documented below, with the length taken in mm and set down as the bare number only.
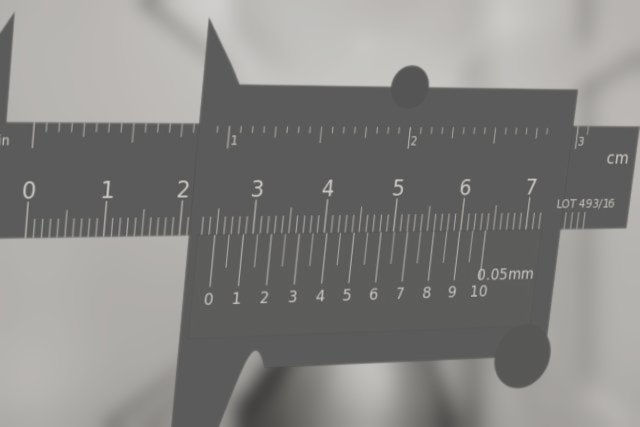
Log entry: 24.8
